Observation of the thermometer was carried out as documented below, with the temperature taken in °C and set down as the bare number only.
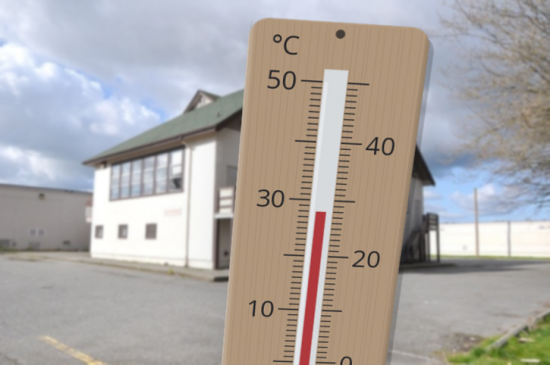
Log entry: 28
